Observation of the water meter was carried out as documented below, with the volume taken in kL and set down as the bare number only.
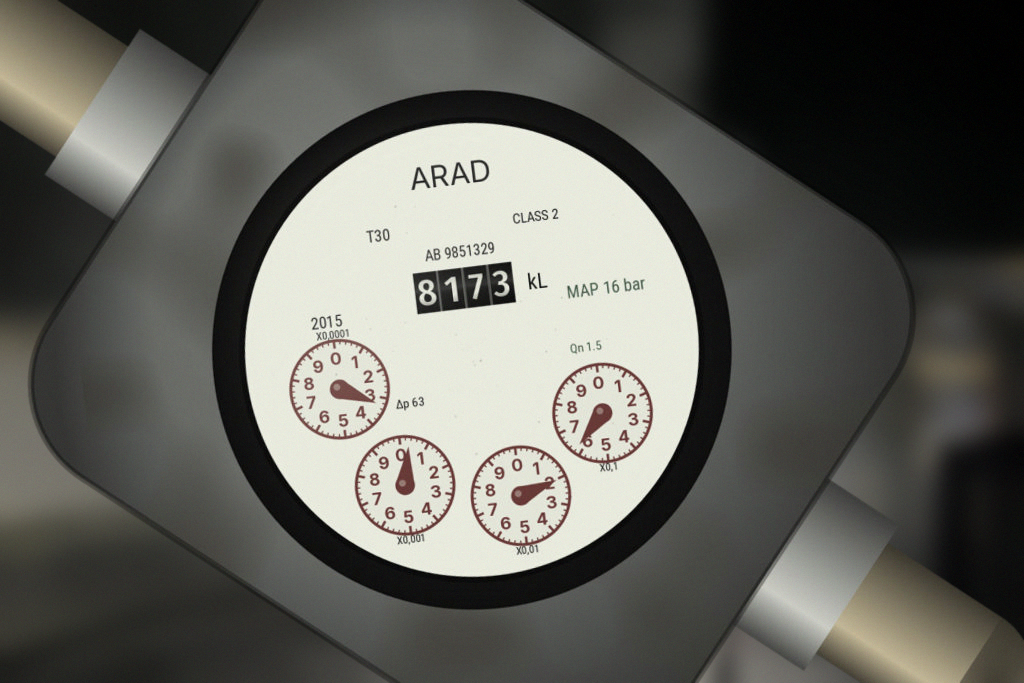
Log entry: 8173.6203
